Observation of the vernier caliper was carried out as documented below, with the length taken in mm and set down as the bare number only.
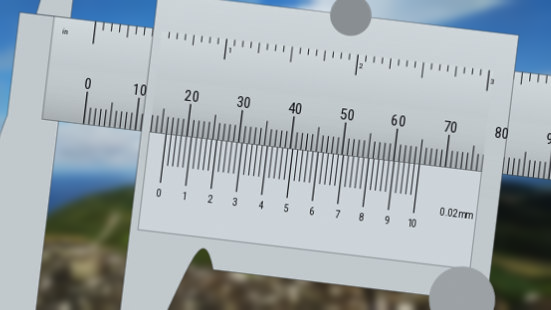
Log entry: 16.0
